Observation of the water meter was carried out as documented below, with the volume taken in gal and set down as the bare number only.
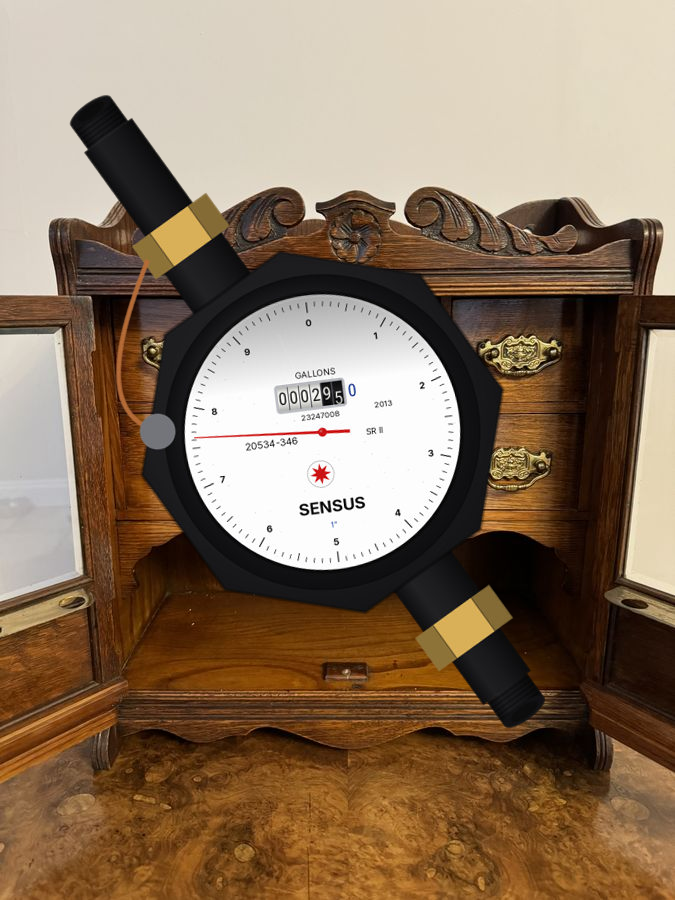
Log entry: 2947.6
